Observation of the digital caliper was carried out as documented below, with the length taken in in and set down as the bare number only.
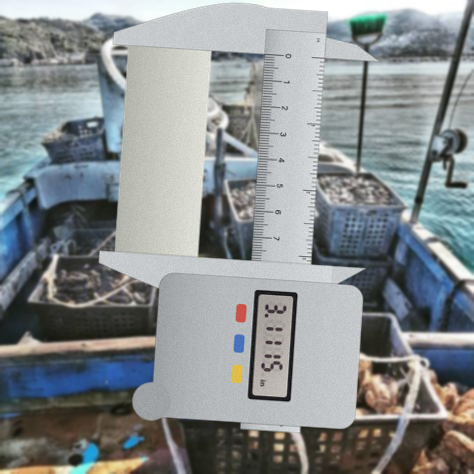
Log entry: 3.1115
